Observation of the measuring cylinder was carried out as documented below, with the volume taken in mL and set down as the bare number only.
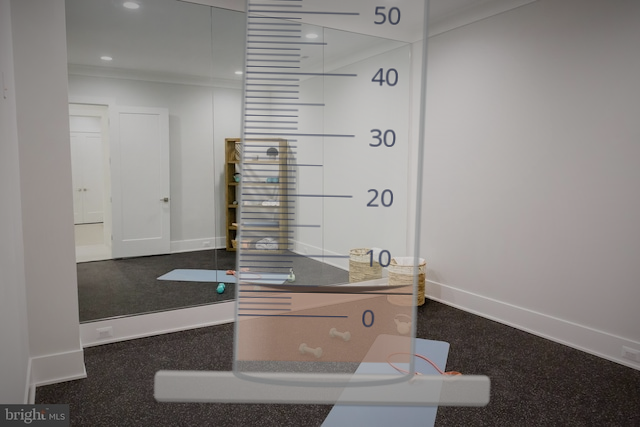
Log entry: 4
